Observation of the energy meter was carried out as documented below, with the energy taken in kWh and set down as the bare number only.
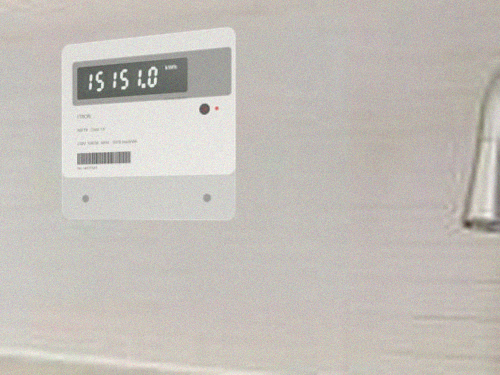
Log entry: 15151.0
